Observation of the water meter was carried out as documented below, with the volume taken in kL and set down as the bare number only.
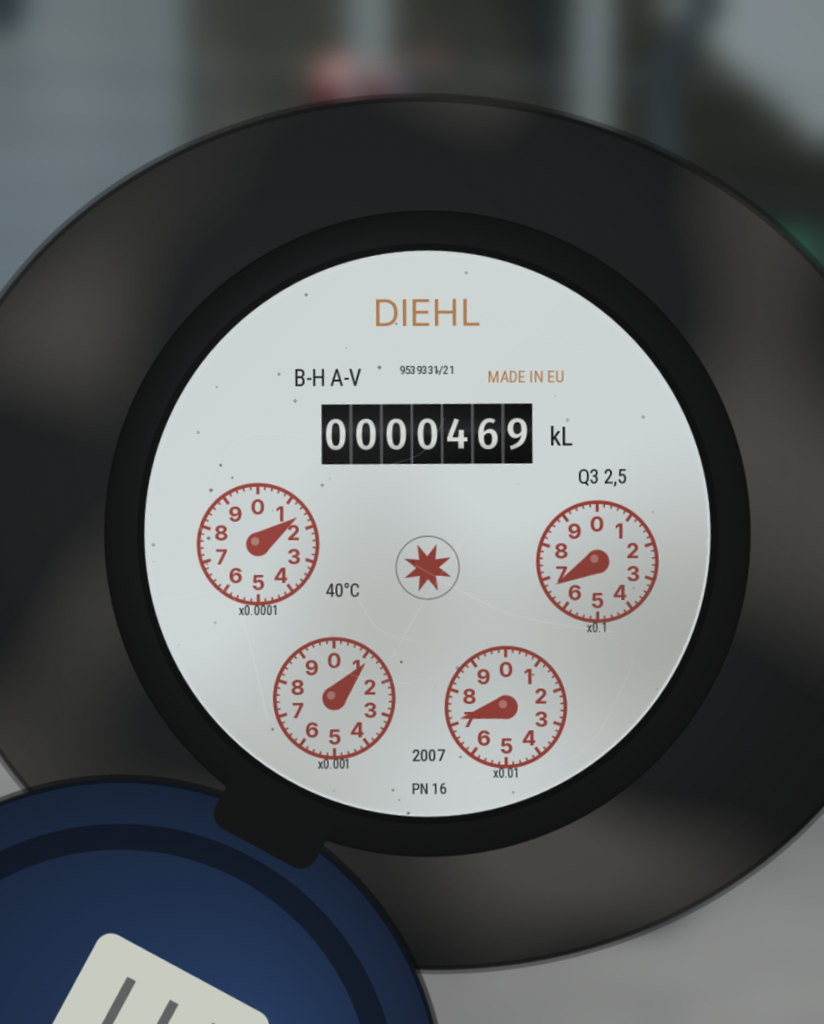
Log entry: 469.6711
